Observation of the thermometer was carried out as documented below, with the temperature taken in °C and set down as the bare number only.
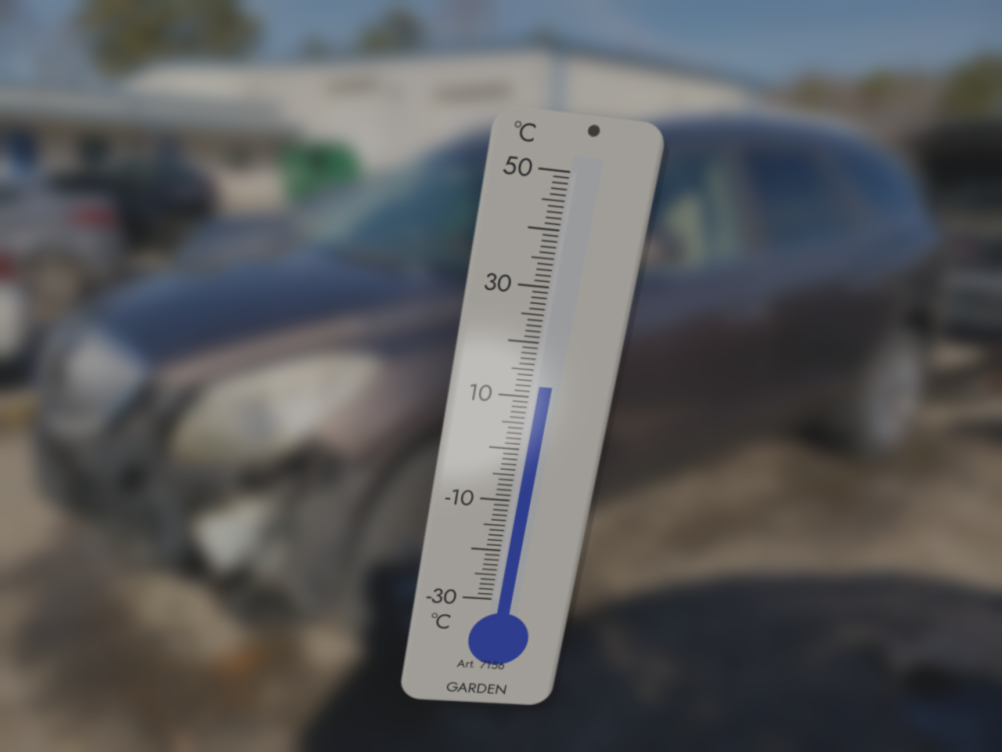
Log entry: 12
